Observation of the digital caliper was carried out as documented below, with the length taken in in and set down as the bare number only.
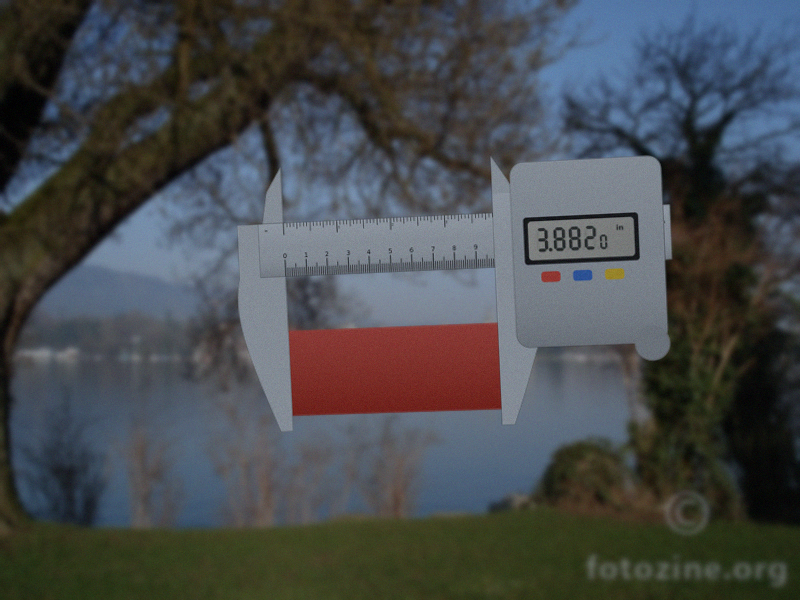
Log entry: 3.8820
